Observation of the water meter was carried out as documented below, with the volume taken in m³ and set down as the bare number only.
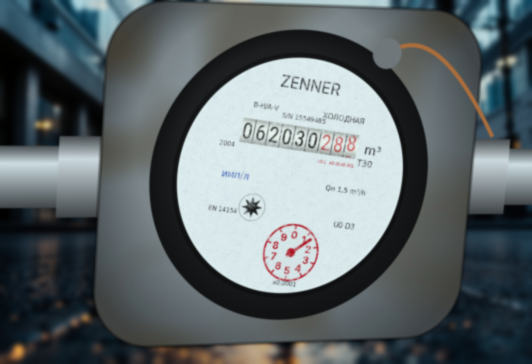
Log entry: 62030.2881
